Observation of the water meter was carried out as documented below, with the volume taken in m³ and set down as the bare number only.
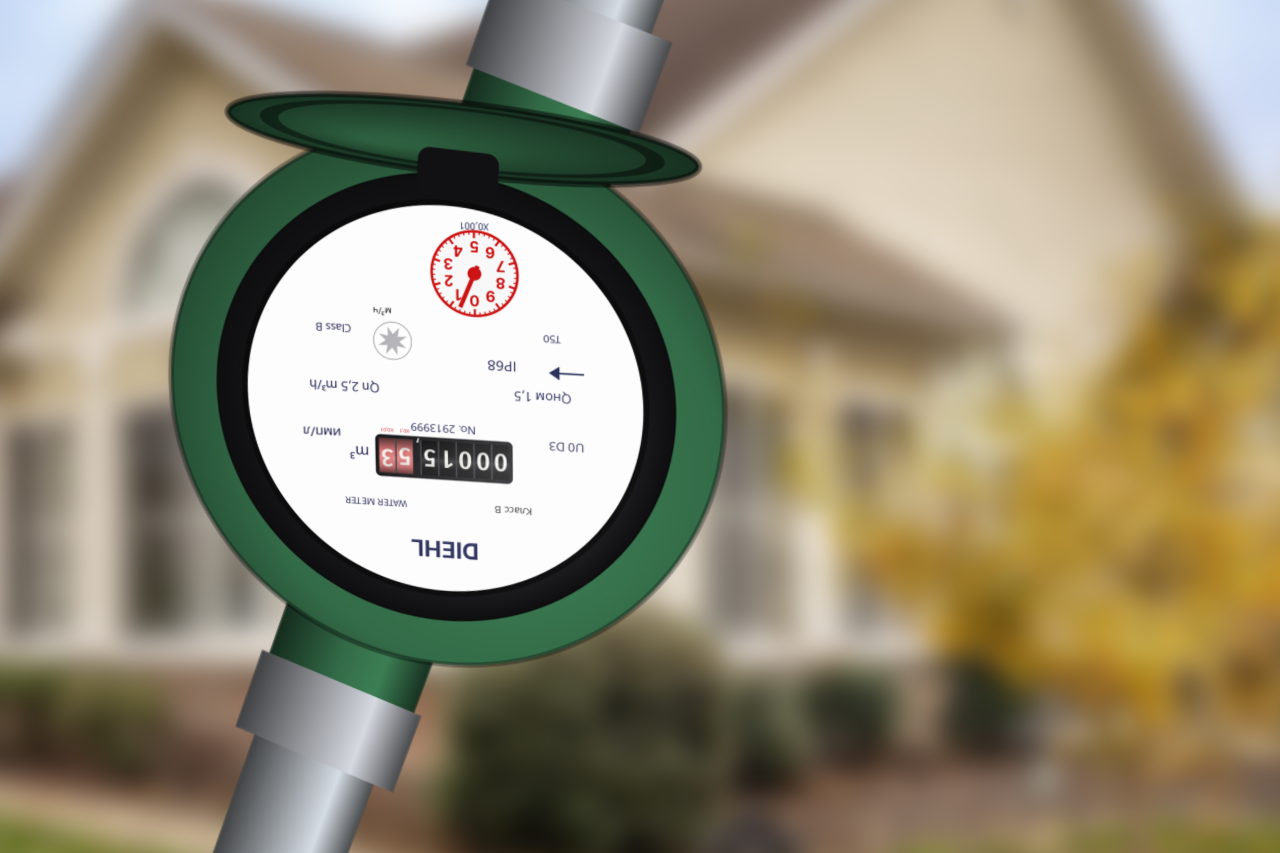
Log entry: 15.530
